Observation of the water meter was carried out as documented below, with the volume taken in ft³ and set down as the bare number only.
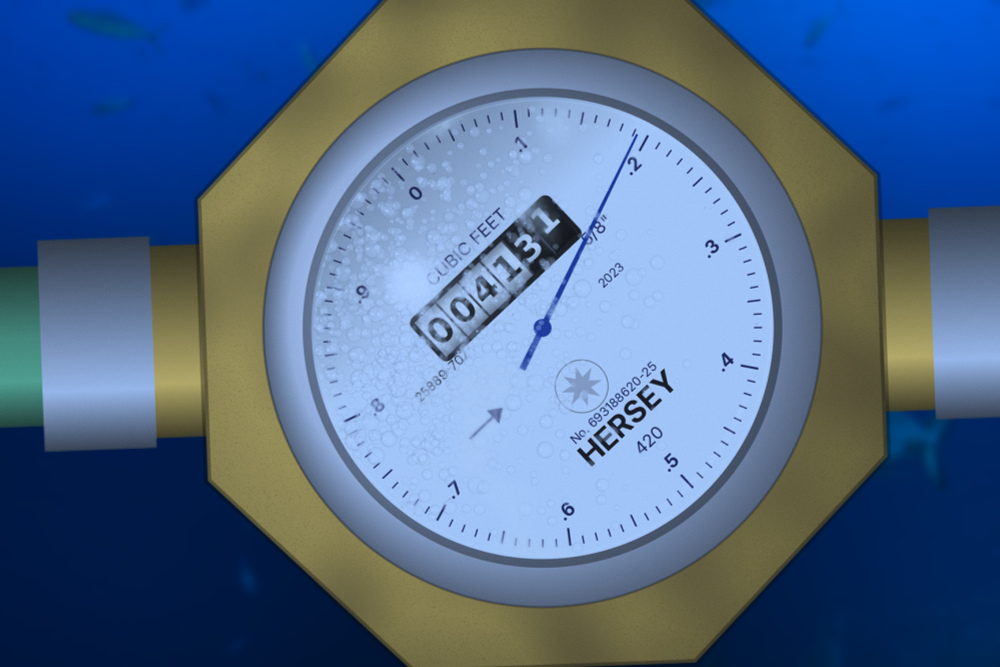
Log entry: 4131.19
